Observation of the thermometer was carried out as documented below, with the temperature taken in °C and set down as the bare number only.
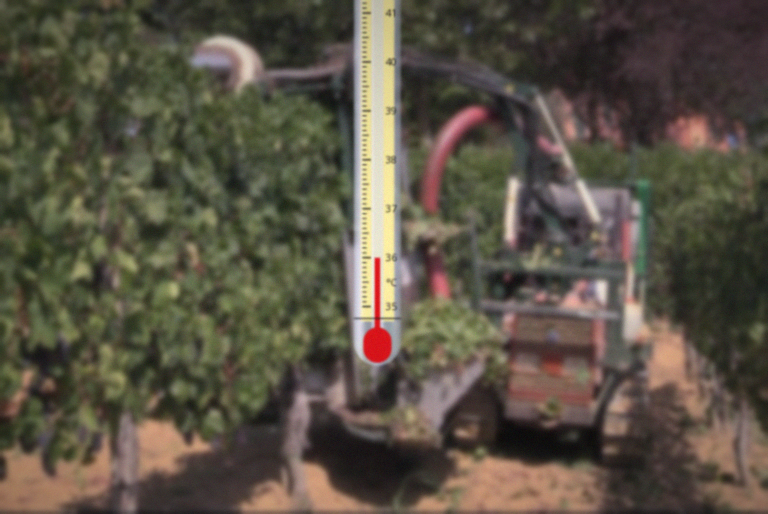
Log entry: 36
